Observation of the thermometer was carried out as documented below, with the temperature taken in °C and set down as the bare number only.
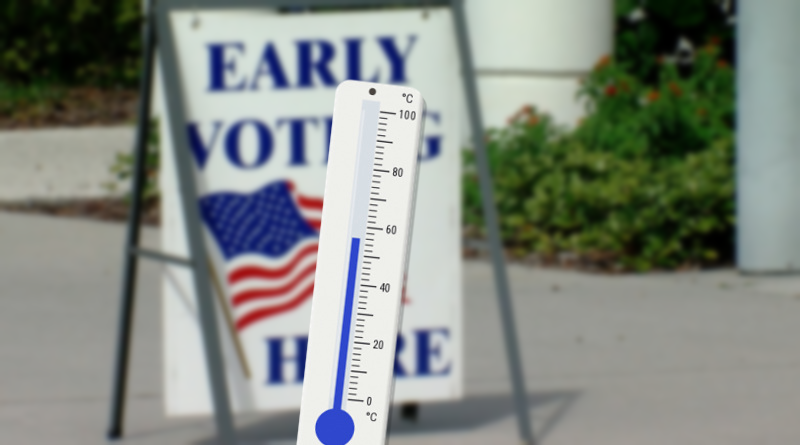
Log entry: 56
